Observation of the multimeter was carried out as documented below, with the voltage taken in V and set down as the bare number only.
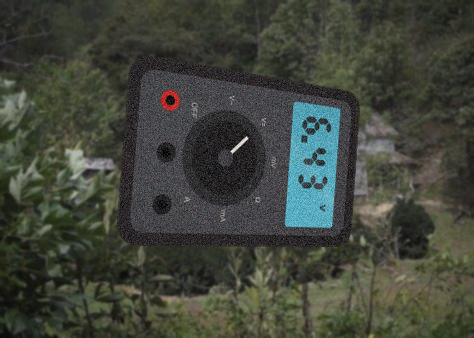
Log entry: 6.43
